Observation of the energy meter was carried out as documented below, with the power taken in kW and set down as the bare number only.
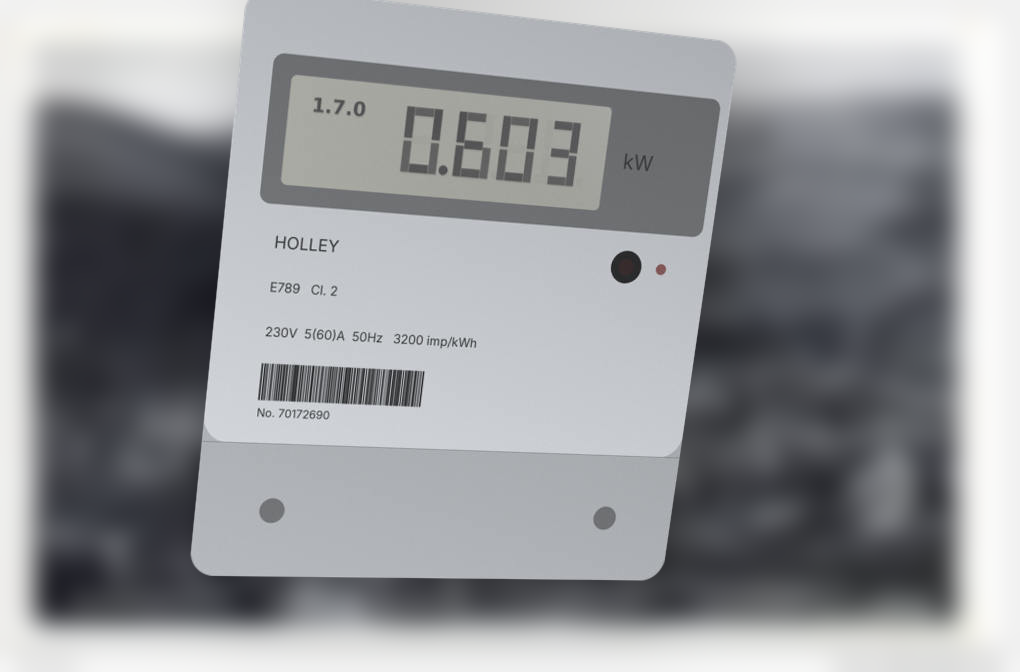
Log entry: 0.603
